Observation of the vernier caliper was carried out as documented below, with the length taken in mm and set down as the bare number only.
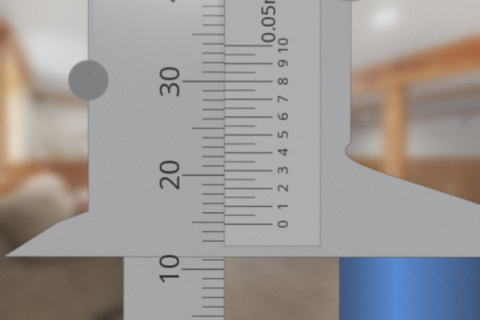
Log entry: 14.8
